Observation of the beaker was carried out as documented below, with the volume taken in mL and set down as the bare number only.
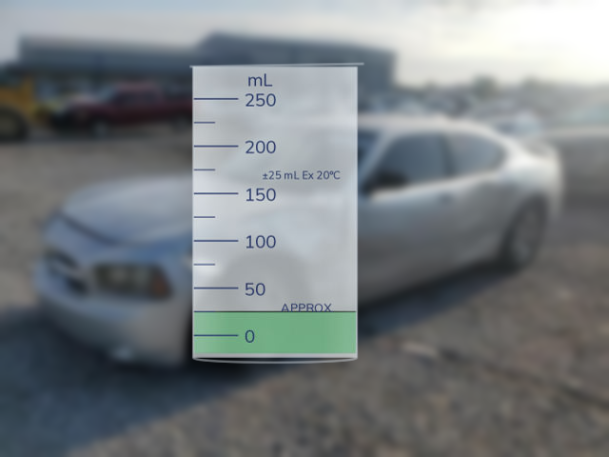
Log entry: 25
